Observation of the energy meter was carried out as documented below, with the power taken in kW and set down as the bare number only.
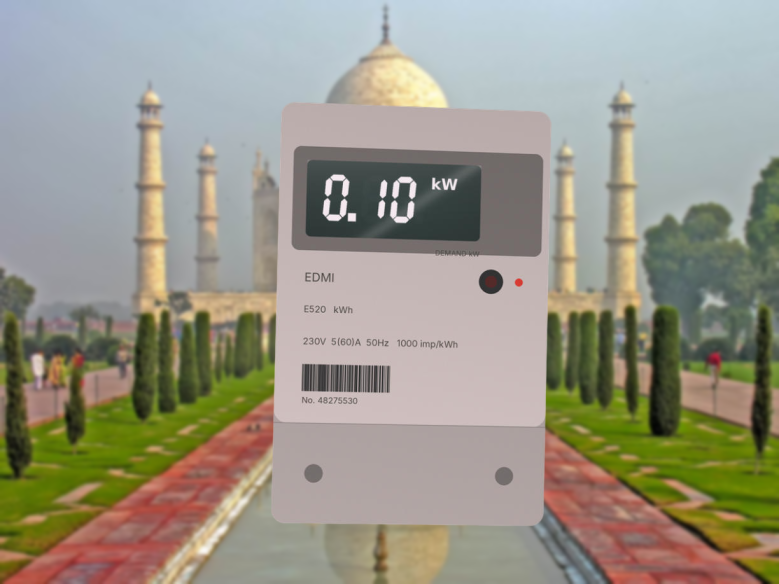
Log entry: 0.10
